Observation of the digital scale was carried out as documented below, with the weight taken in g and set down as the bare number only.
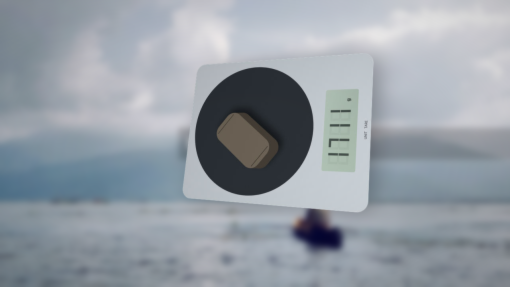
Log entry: 1711
